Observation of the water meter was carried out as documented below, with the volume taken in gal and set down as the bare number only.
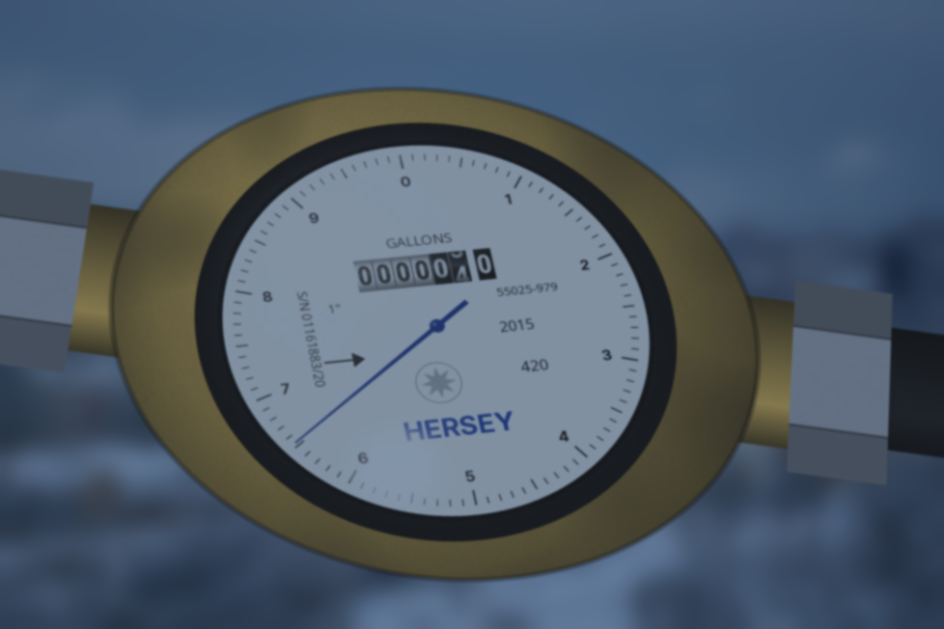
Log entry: 36.5
